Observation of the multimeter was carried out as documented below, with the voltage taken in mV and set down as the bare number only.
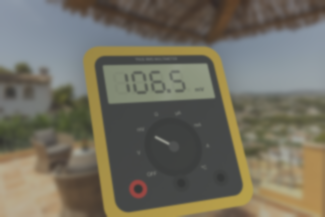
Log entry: 106.5
